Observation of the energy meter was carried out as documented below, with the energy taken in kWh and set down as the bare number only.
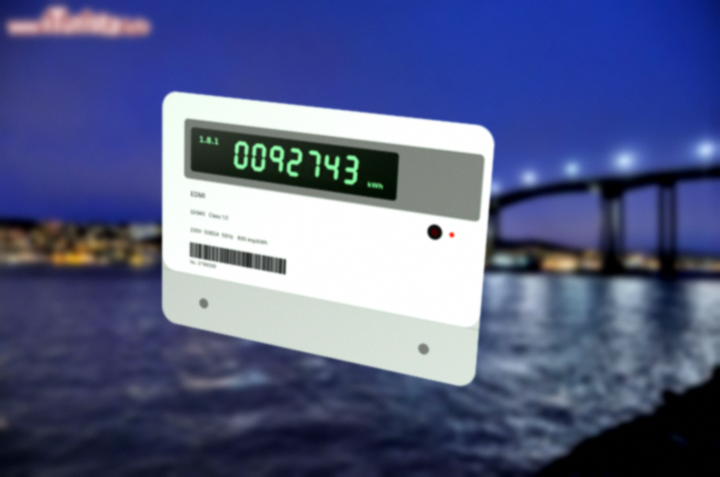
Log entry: 92743
